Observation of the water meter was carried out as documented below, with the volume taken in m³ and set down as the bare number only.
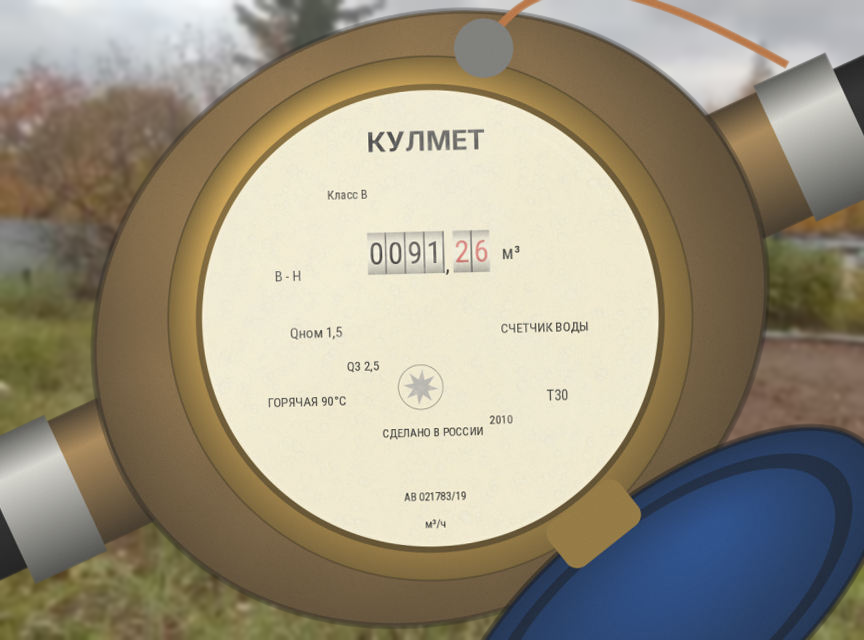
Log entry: 91.26
